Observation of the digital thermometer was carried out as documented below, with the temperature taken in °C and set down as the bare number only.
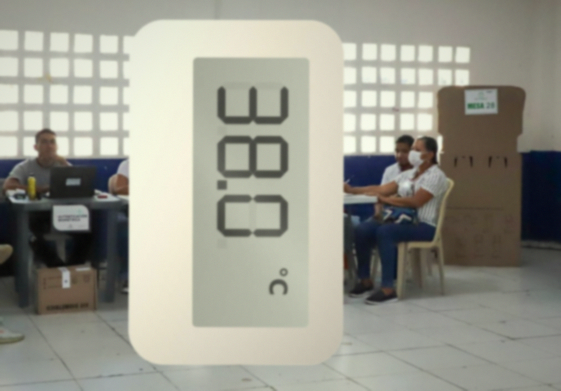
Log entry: 38.0
